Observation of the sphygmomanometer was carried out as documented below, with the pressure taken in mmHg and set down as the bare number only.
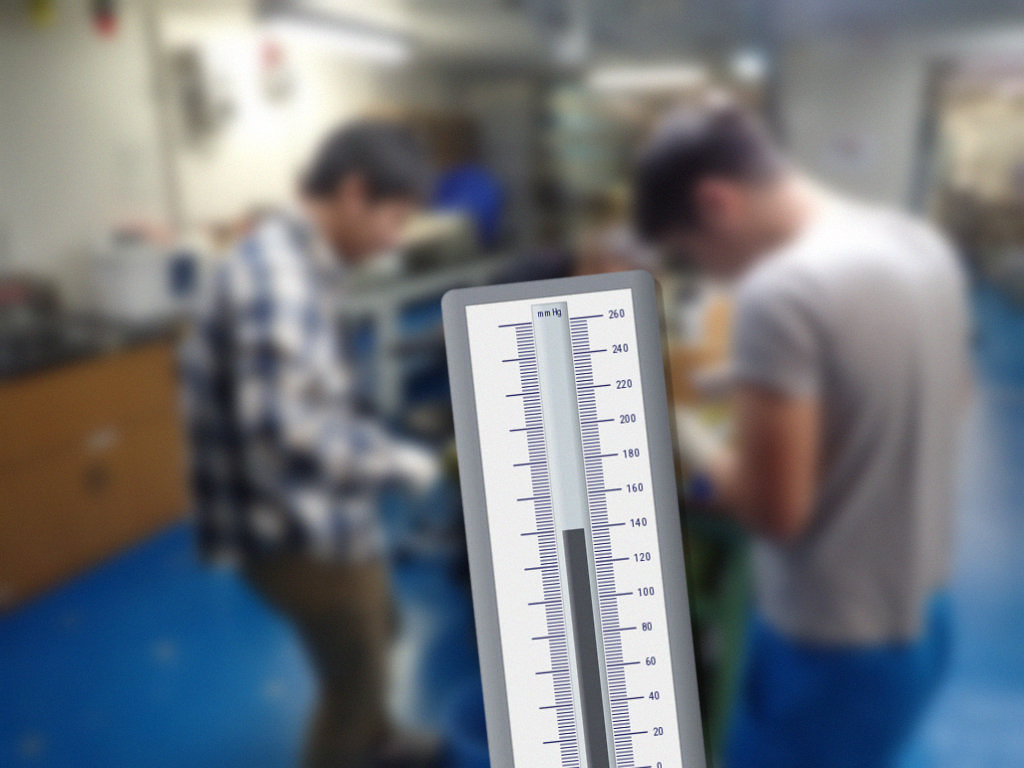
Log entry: 140
